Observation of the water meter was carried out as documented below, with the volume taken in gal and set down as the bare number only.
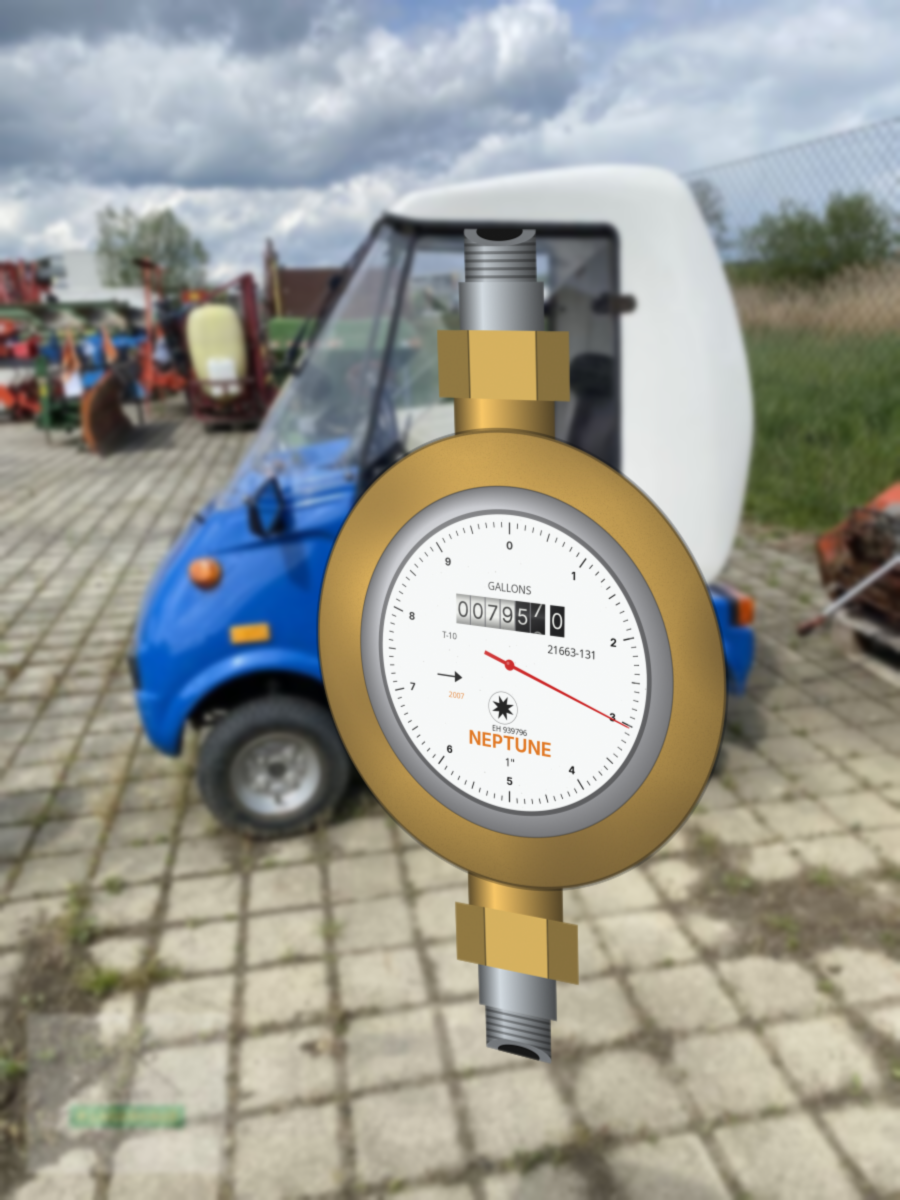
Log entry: 79573.0
